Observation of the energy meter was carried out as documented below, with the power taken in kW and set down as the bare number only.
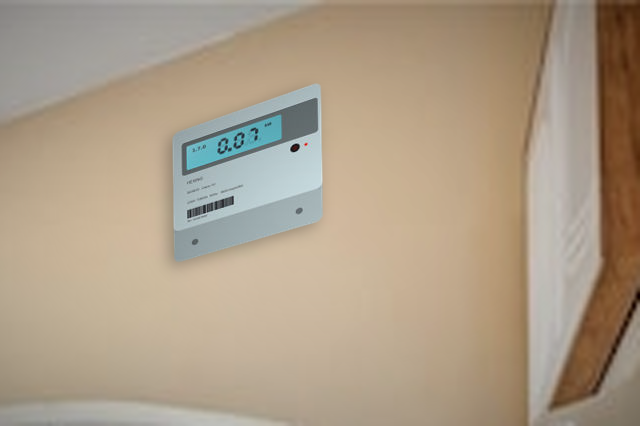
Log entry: 0.07
